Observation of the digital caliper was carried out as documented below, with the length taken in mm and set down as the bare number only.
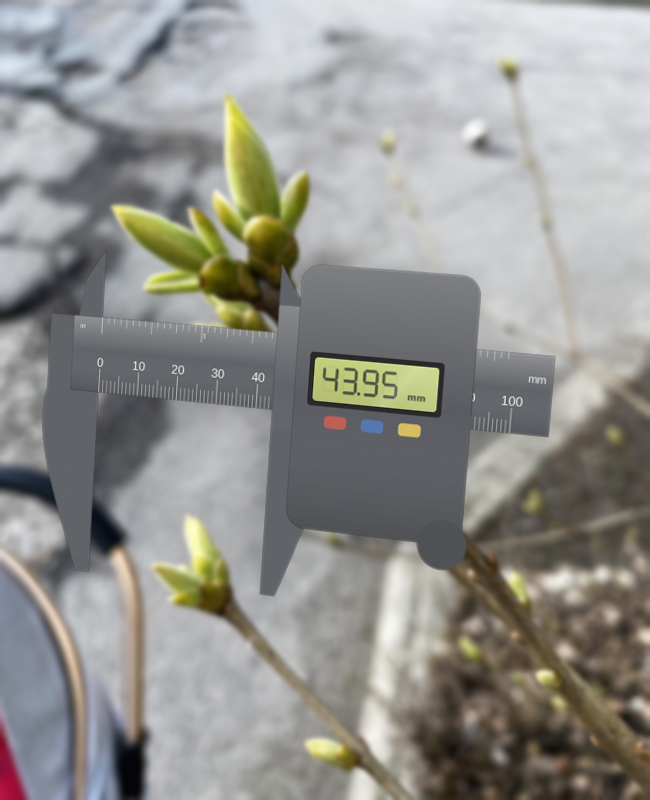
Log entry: 43.95
